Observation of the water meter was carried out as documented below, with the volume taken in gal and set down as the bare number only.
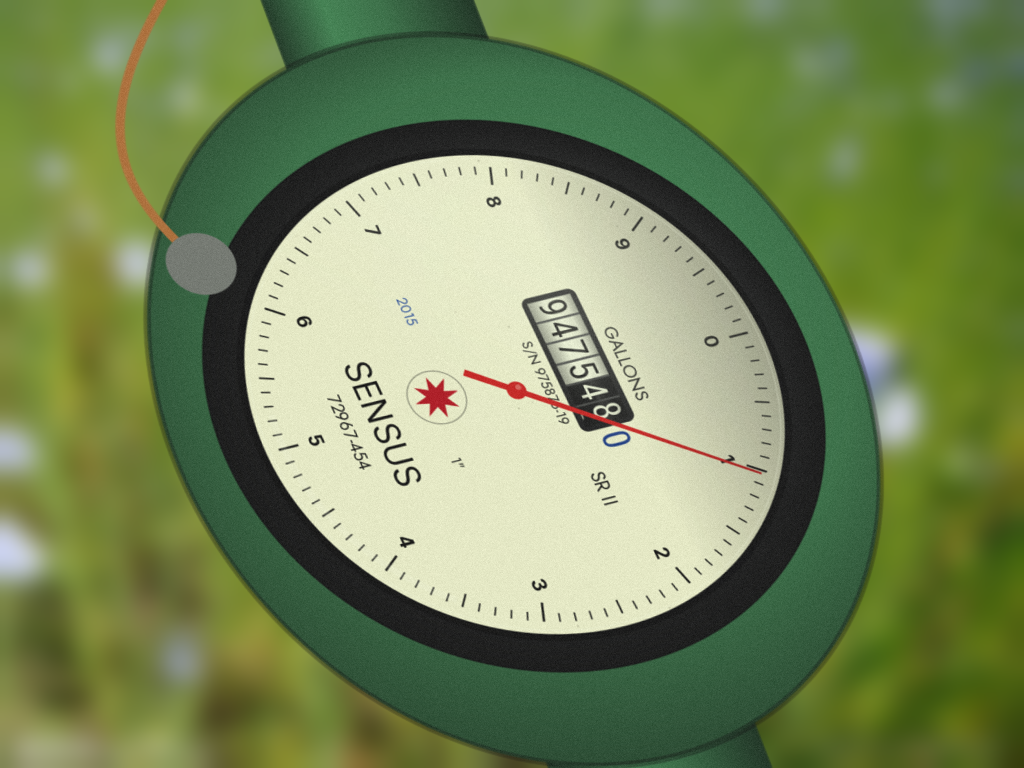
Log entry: 9475481.0
